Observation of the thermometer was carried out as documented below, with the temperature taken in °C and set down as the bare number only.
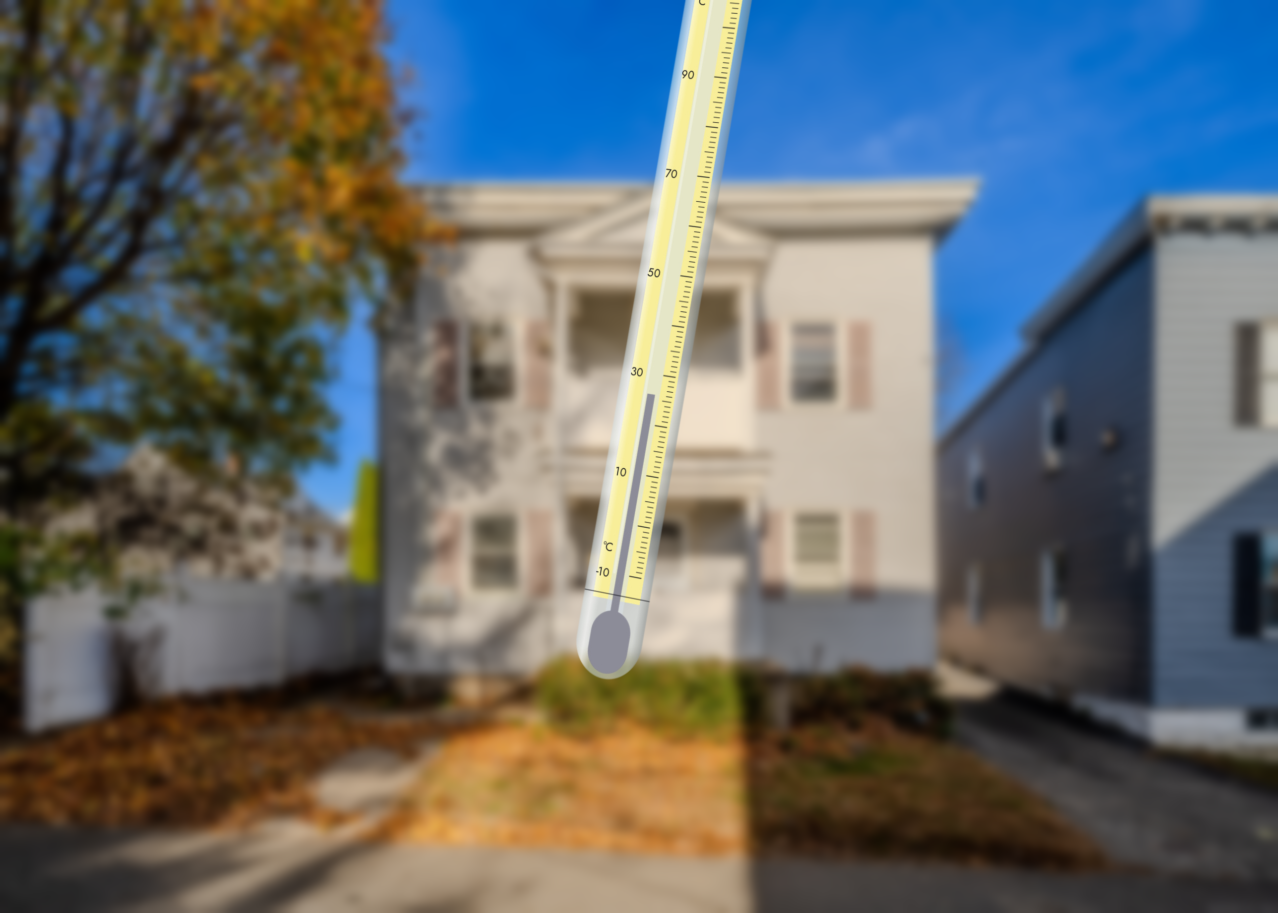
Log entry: 26
